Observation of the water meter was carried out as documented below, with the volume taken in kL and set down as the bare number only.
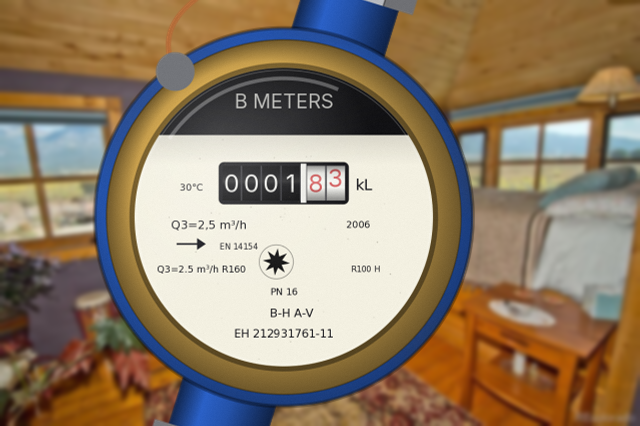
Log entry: 1.83
